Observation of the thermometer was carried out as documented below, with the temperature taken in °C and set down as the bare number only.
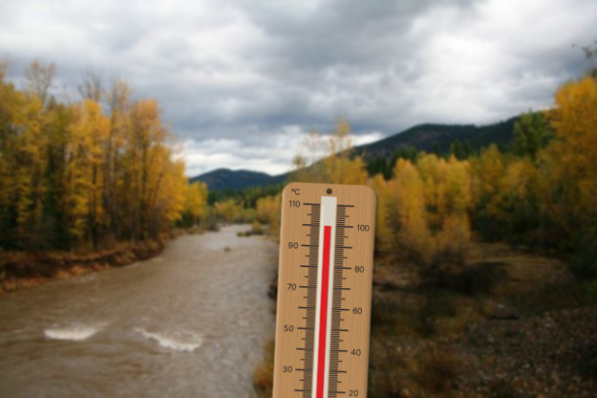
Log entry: 100
